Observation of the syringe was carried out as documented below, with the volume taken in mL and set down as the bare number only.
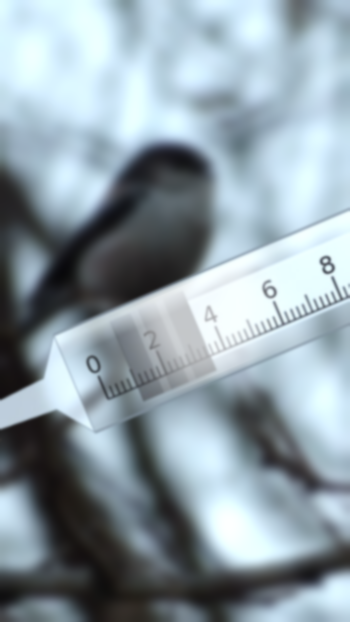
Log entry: 1
